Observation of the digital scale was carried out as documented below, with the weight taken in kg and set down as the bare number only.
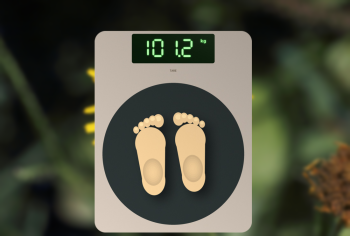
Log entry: 101.2
